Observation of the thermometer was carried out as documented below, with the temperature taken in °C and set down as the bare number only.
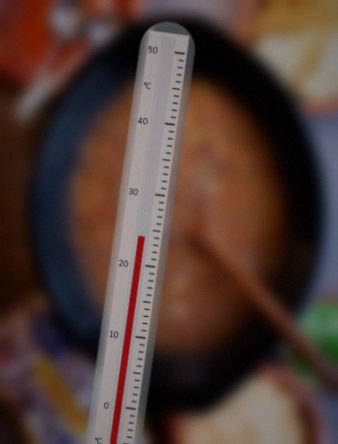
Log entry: 24
